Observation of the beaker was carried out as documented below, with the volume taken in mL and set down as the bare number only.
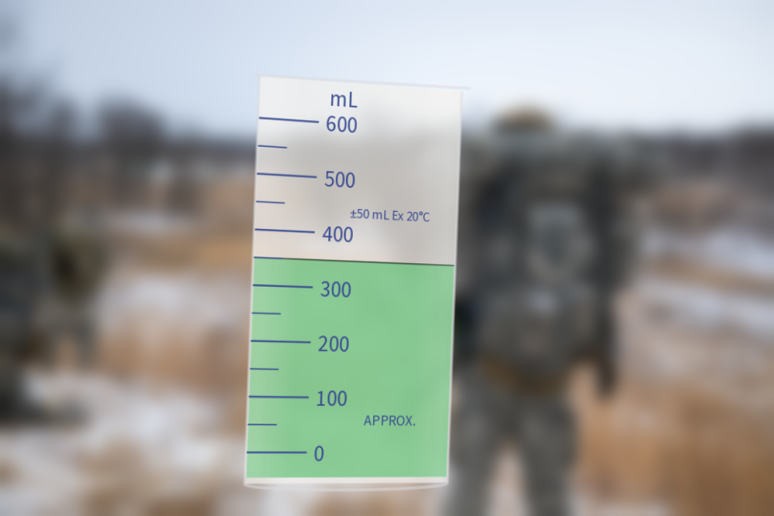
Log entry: 350
